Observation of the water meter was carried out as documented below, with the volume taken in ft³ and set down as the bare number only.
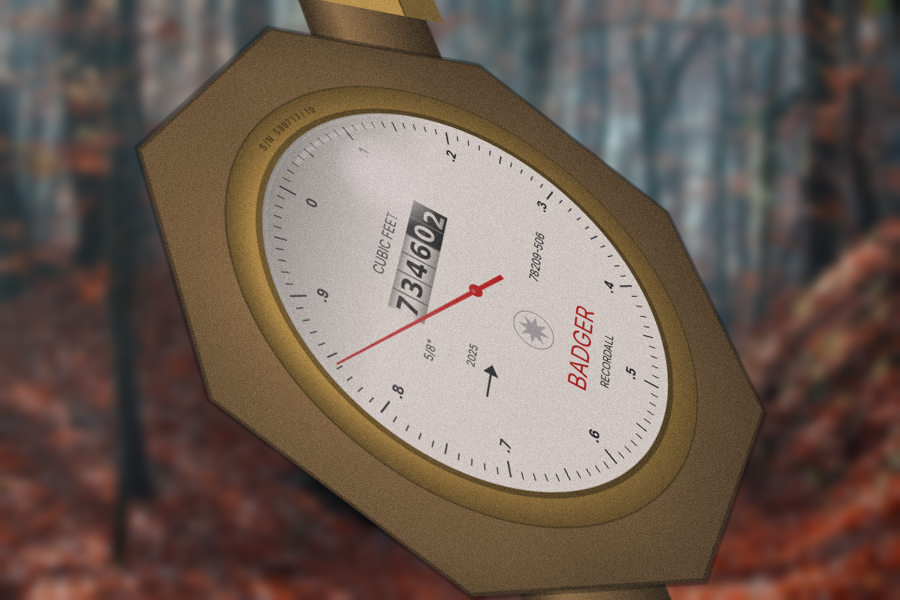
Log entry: 734601.84
